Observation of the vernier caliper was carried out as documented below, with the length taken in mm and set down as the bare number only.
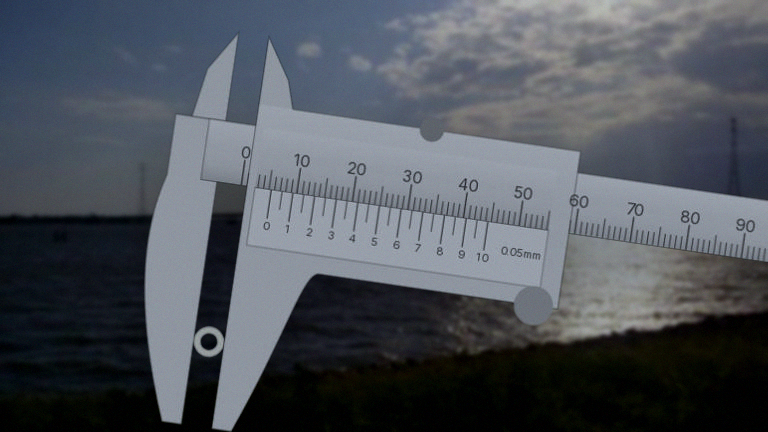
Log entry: 5.4
